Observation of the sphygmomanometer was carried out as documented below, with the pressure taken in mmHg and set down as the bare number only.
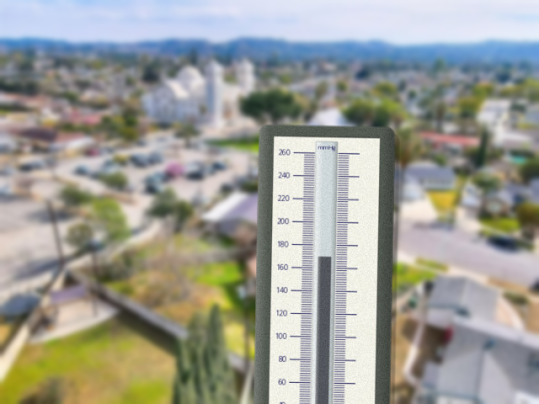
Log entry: 170
